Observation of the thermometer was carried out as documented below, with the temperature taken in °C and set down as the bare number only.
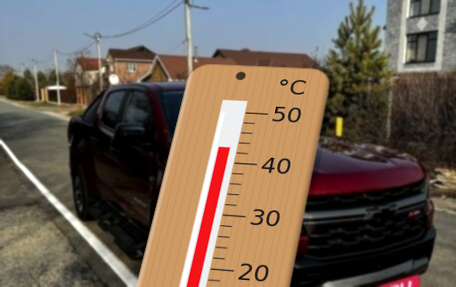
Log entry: 43
